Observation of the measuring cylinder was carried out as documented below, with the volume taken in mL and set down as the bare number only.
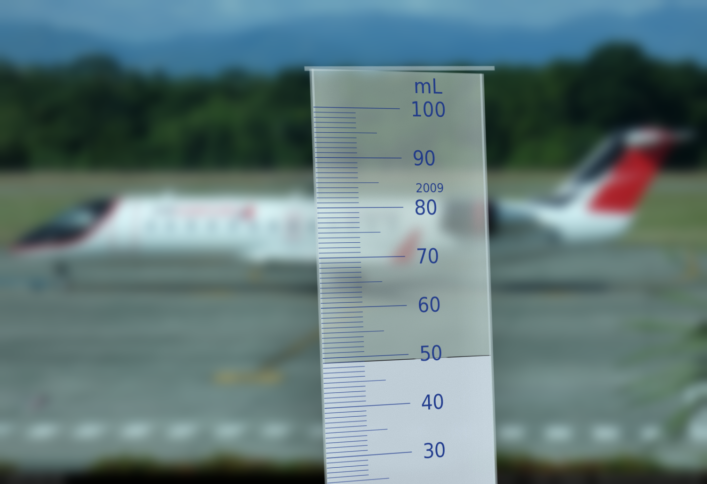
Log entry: 49
